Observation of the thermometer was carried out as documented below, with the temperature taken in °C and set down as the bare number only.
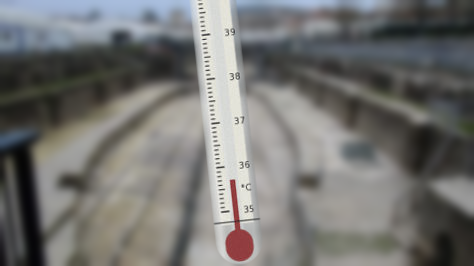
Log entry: 35.7
